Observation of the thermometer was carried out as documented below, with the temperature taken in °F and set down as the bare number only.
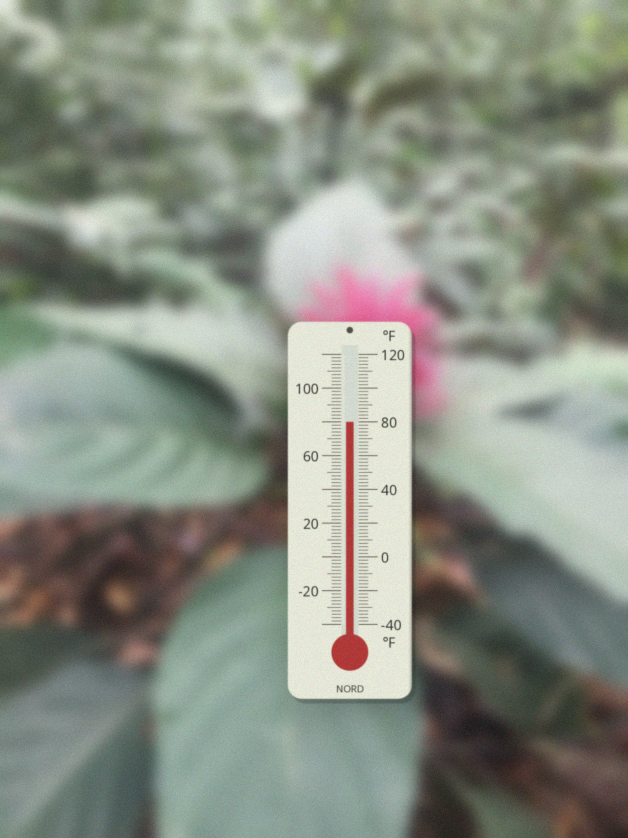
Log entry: 80
